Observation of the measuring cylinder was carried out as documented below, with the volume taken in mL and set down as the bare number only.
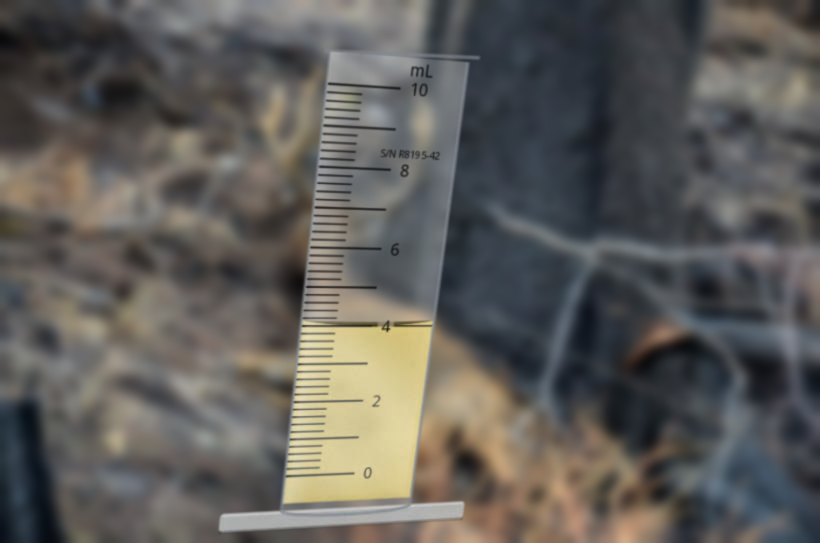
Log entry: 4
